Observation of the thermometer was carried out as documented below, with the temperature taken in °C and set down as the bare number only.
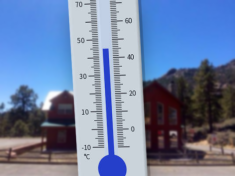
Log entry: 45
